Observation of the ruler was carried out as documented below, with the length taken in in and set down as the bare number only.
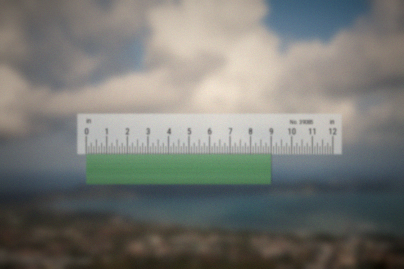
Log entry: 9
